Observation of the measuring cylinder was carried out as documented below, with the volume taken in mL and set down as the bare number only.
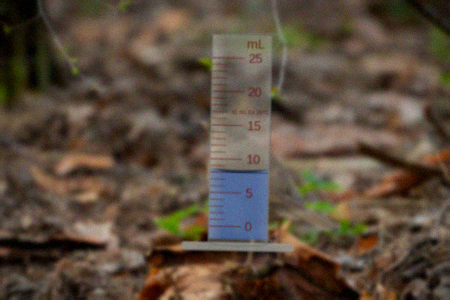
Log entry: 8
